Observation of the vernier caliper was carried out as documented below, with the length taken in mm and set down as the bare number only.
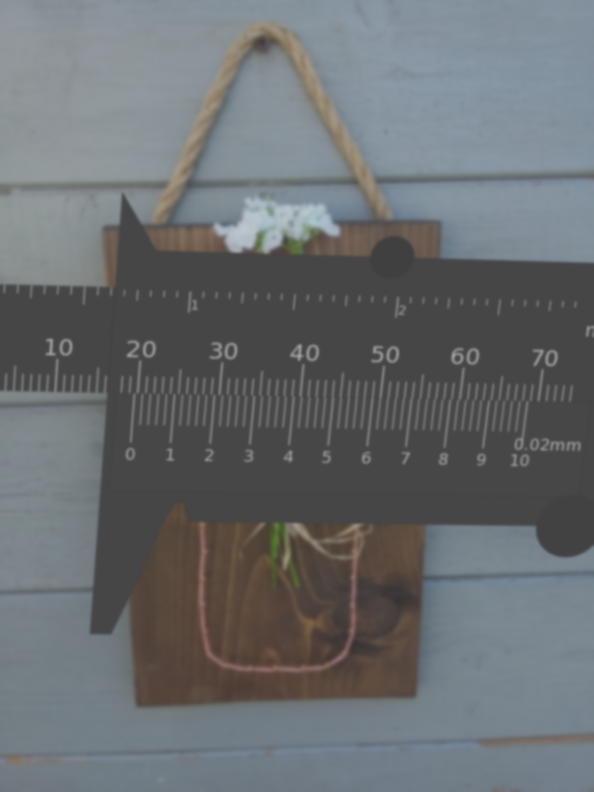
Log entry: 19.6
